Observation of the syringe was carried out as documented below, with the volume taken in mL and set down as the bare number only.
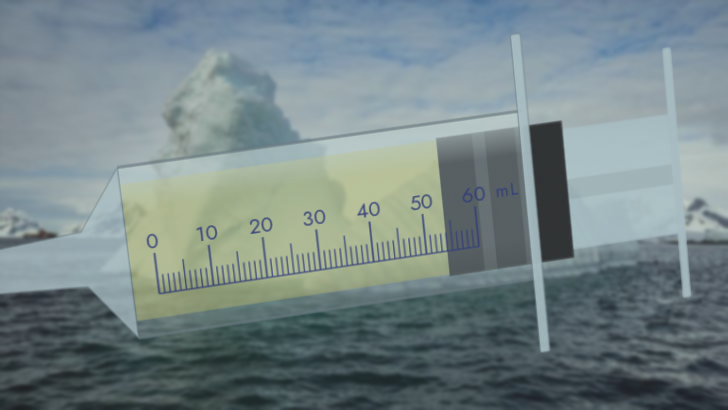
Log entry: 54
